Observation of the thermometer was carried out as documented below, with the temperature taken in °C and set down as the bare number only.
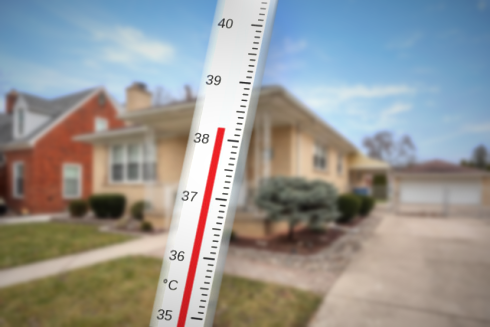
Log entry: 38.2
